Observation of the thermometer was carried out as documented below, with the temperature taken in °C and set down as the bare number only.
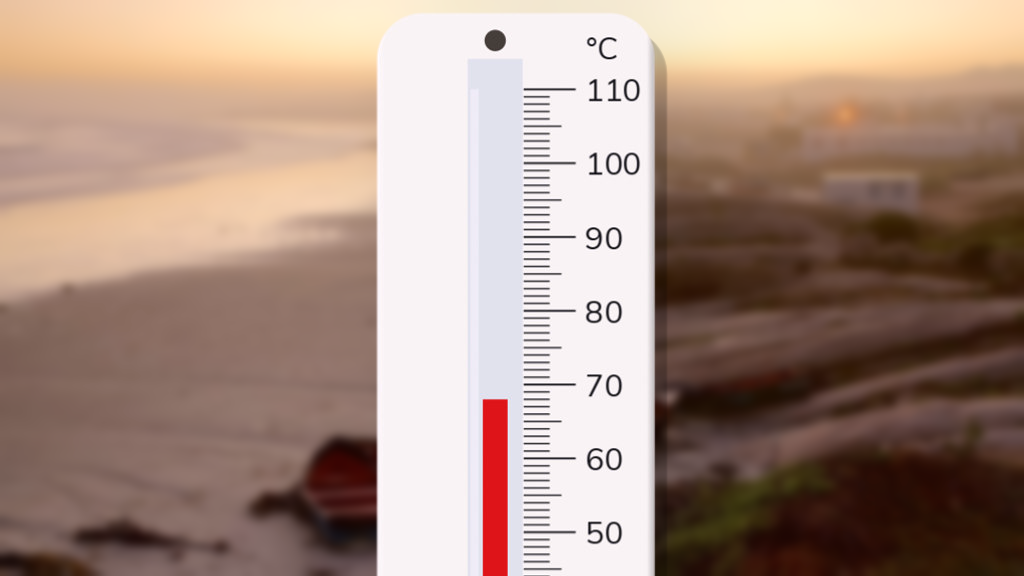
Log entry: 68
